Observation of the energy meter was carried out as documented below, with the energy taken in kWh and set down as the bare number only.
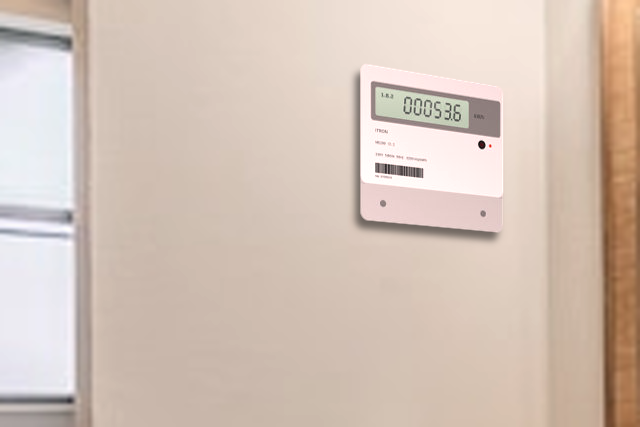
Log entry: 53.6
